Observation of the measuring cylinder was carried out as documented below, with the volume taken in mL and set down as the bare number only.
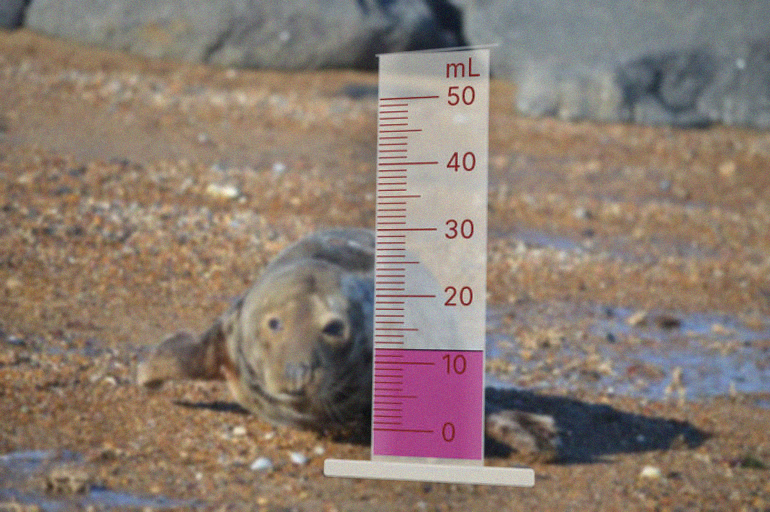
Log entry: 12
